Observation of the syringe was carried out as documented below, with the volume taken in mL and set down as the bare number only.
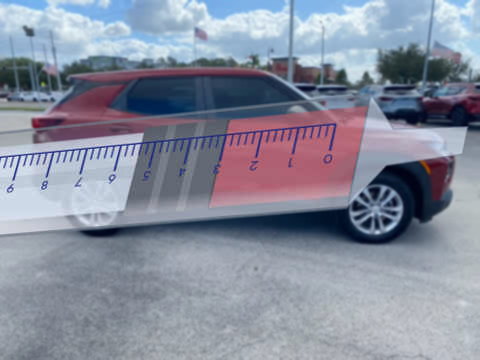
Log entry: 3
